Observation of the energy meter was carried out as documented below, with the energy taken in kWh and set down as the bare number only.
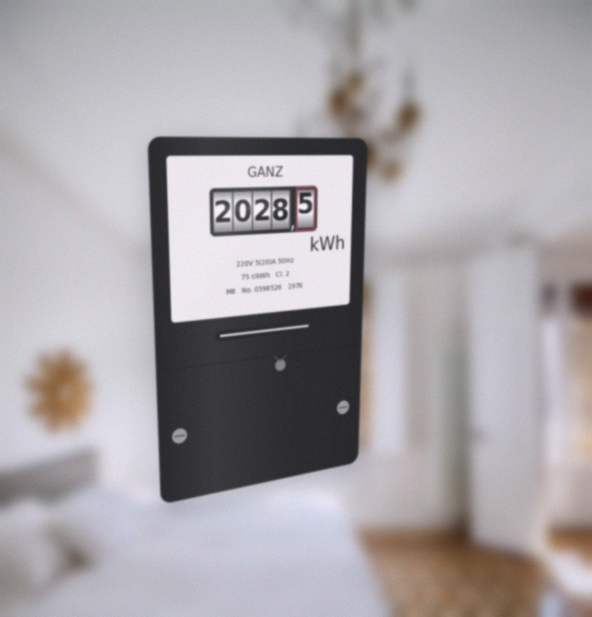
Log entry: 2028.5
